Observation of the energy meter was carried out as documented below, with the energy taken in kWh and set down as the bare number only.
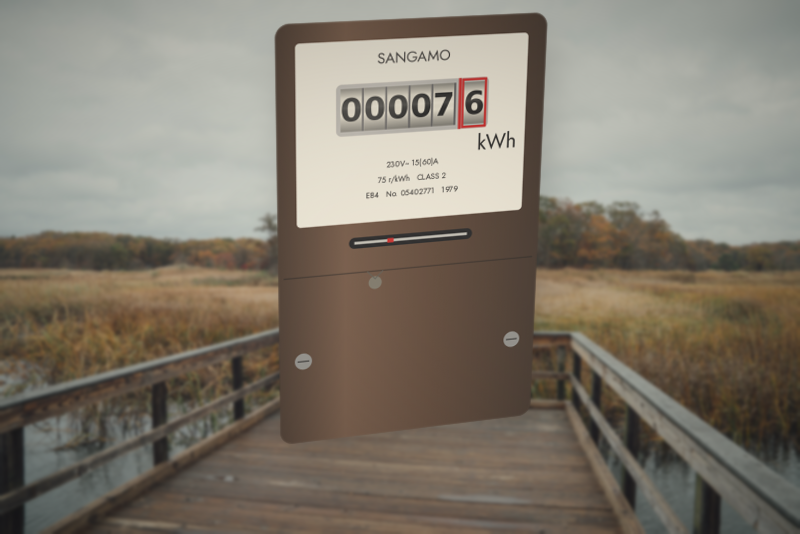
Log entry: 7.6
